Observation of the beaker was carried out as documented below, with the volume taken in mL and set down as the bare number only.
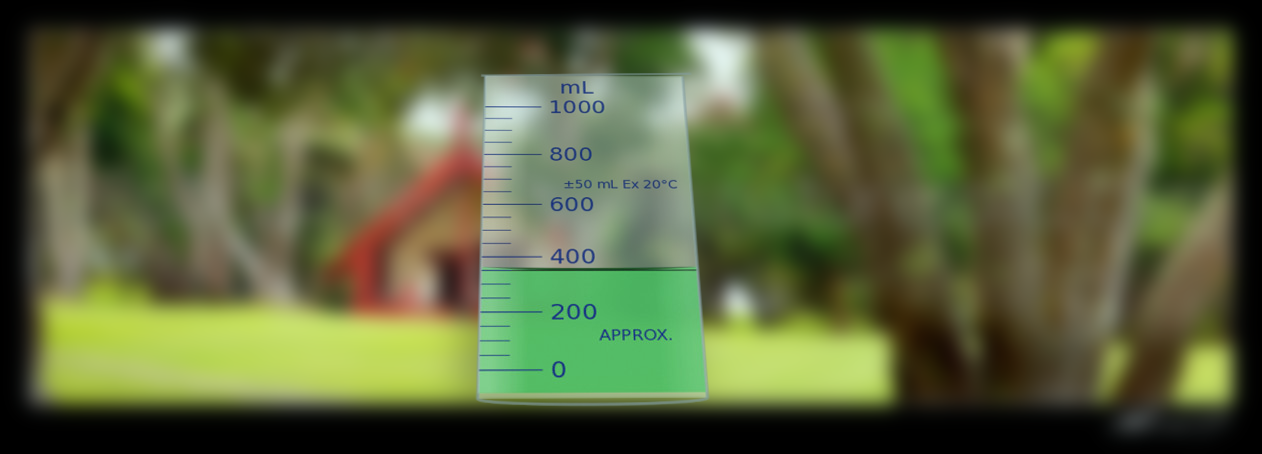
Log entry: 350
